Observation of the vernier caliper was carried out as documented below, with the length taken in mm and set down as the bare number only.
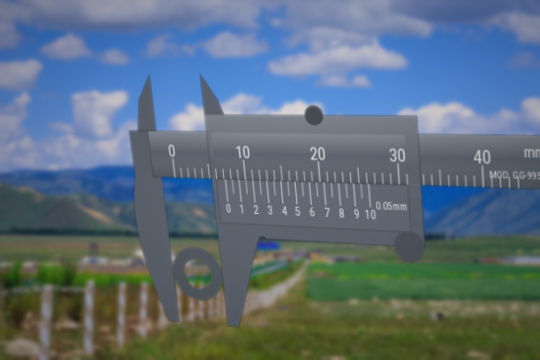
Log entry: 7.2
